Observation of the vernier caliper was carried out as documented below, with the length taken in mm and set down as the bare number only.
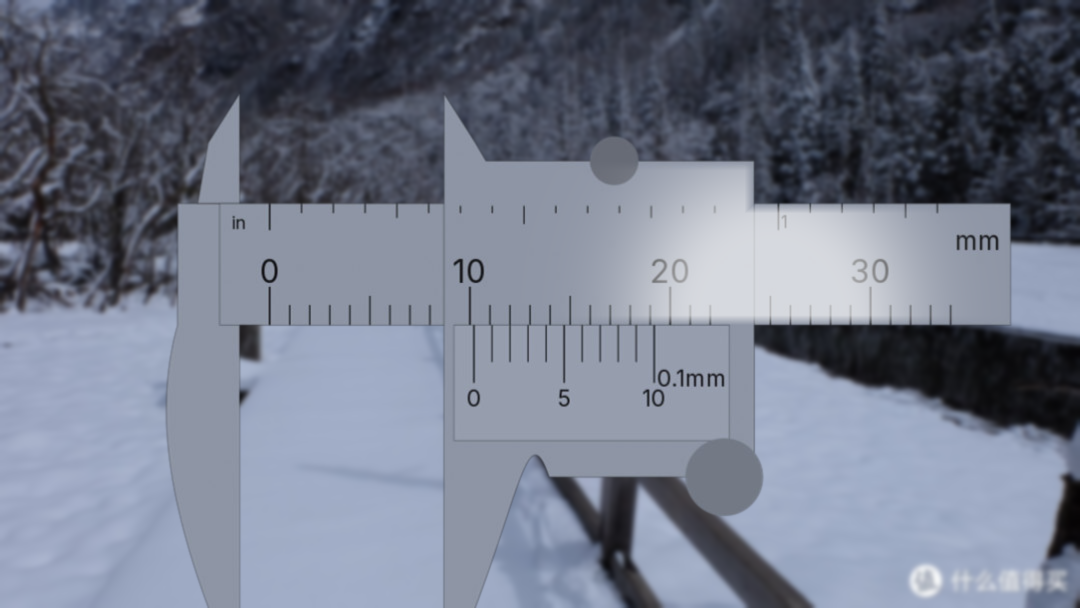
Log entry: 10.2
